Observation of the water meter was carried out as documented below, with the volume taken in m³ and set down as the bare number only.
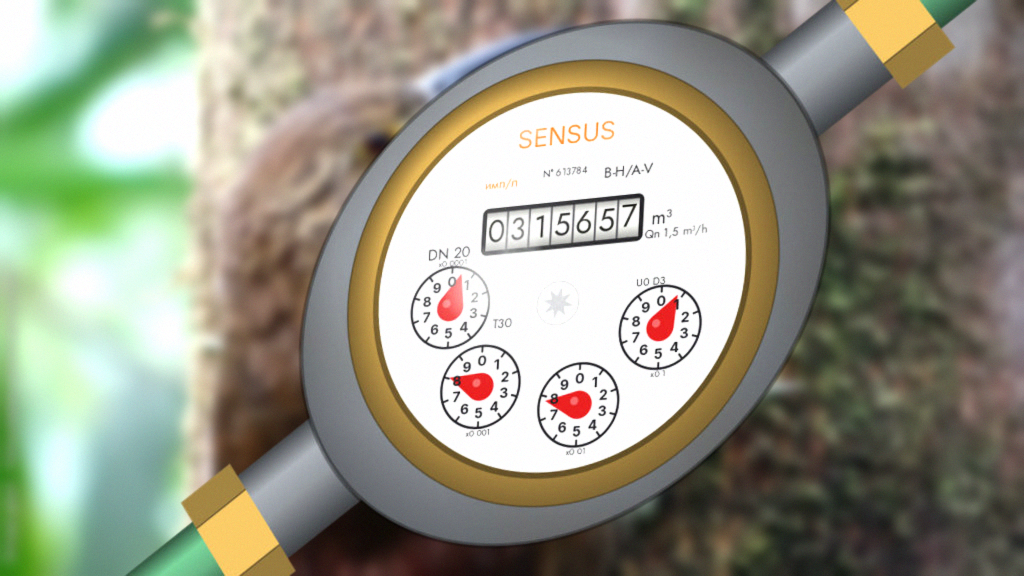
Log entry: 315657.0780
